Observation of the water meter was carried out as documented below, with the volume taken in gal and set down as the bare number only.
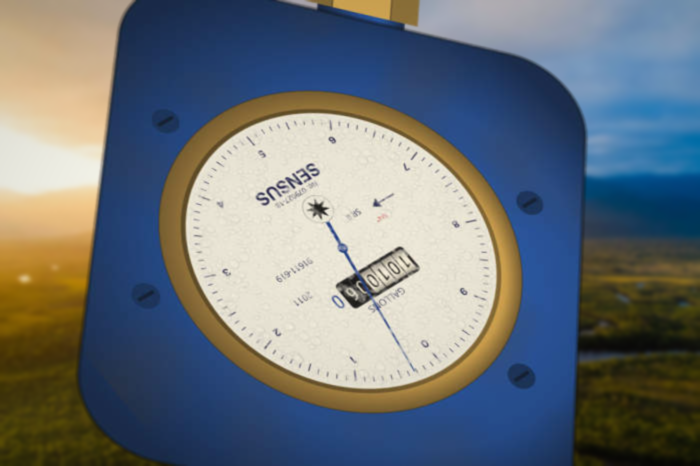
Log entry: 1010060.3
